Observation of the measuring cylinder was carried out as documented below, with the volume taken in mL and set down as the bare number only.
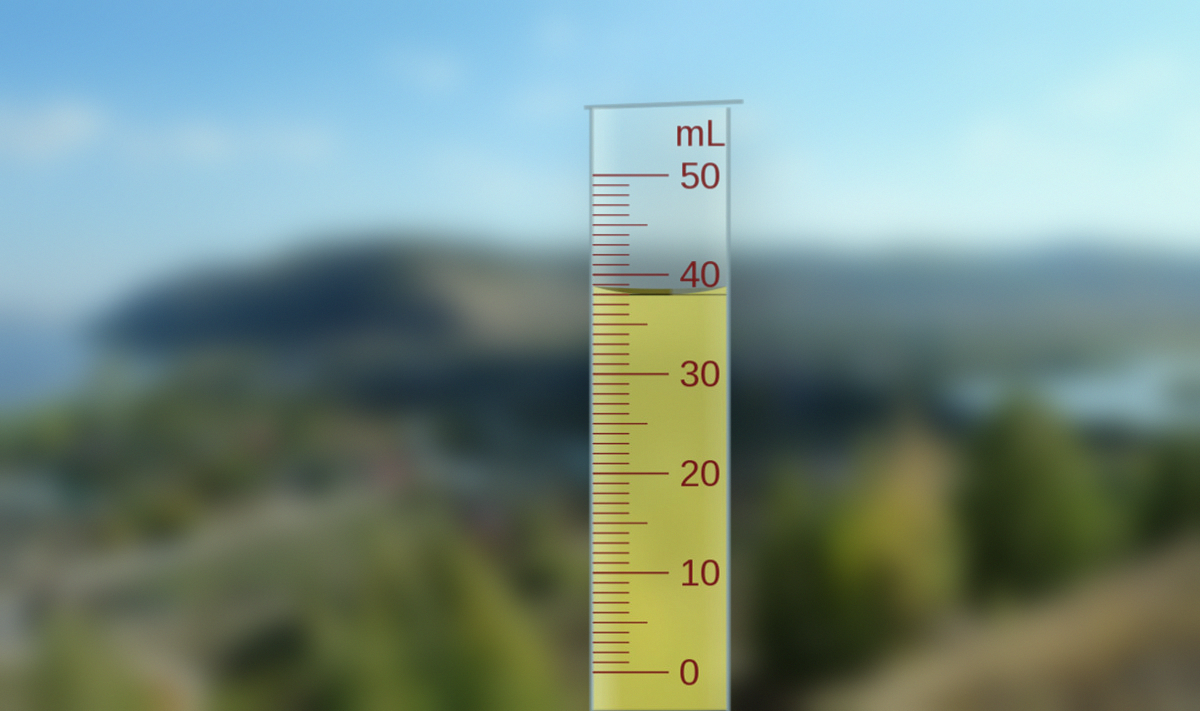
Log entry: 38
